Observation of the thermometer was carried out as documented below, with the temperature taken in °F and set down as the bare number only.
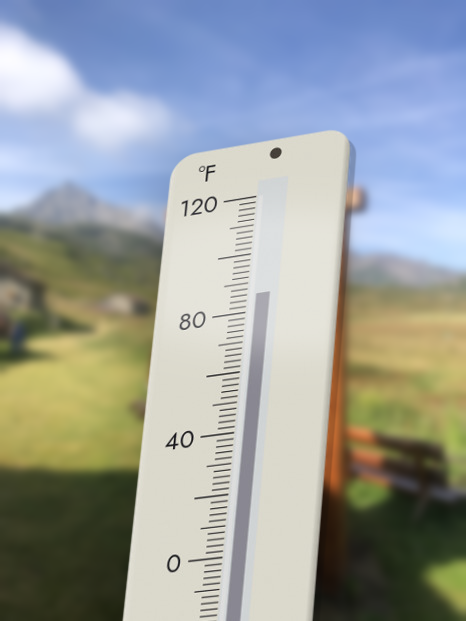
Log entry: 86
